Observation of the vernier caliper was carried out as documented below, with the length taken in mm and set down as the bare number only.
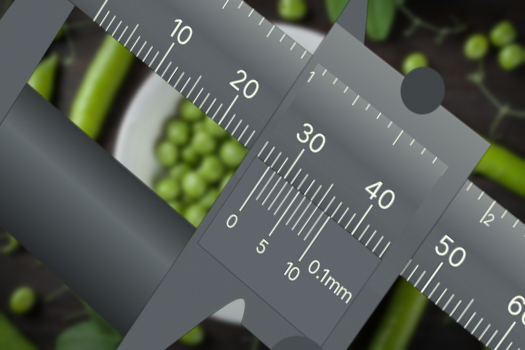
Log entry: 27.8
